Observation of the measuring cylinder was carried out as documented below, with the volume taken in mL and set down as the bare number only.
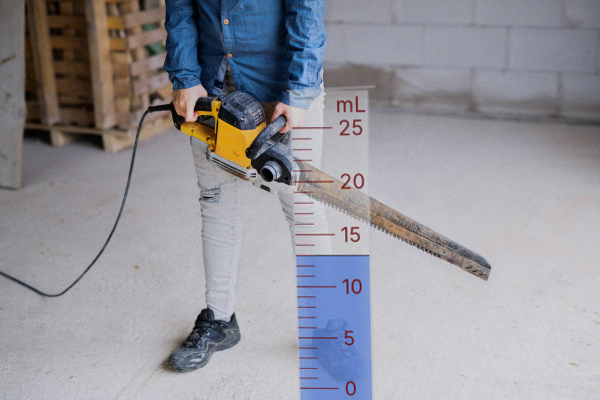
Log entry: 13
